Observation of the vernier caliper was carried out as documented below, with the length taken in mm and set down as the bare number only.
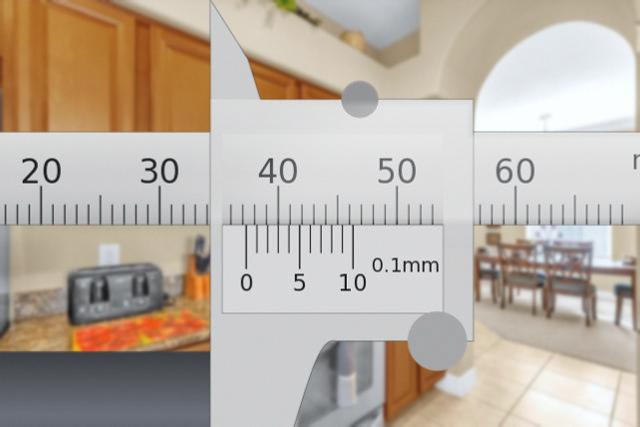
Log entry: 37.3
